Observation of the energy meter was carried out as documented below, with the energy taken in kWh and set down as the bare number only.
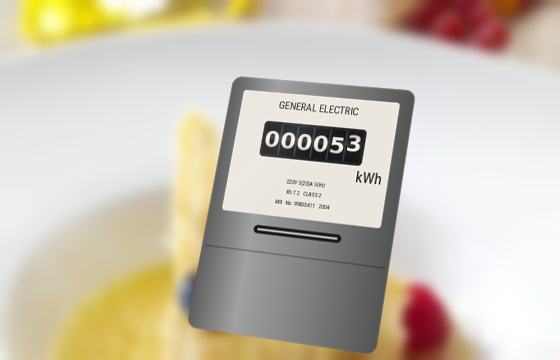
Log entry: 53
